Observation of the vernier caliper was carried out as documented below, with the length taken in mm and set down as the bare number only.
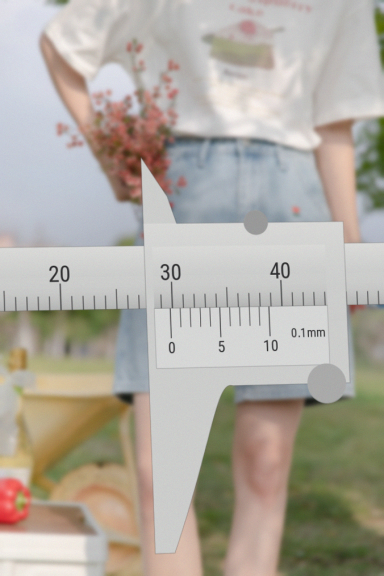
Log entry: 29.8
